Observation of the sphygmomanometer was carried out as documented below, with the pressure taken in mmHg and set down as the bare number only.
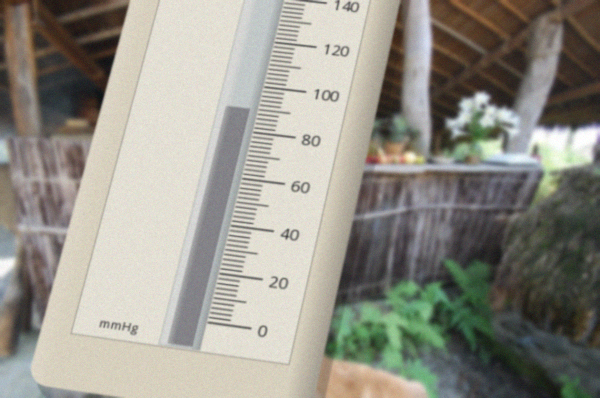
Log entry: 90
